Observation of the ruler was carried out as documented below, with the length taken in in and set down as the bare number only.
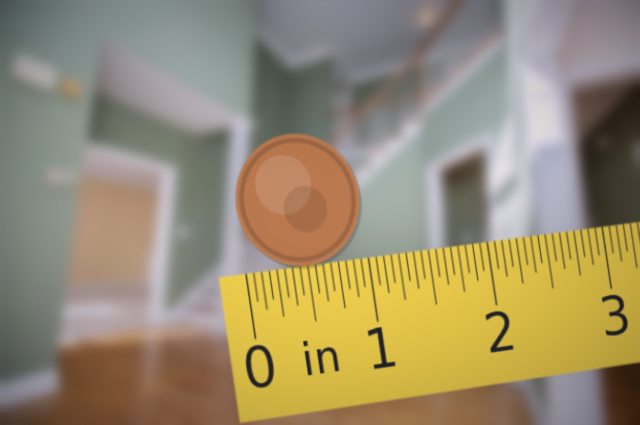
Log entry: 1
